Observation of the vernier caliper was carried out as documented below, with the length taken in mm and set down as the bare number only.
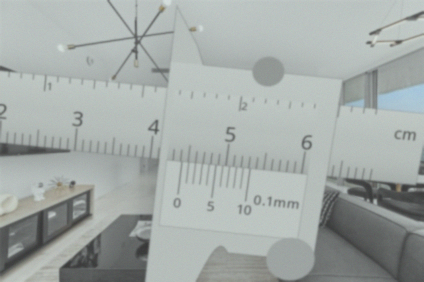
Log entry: 44.2
